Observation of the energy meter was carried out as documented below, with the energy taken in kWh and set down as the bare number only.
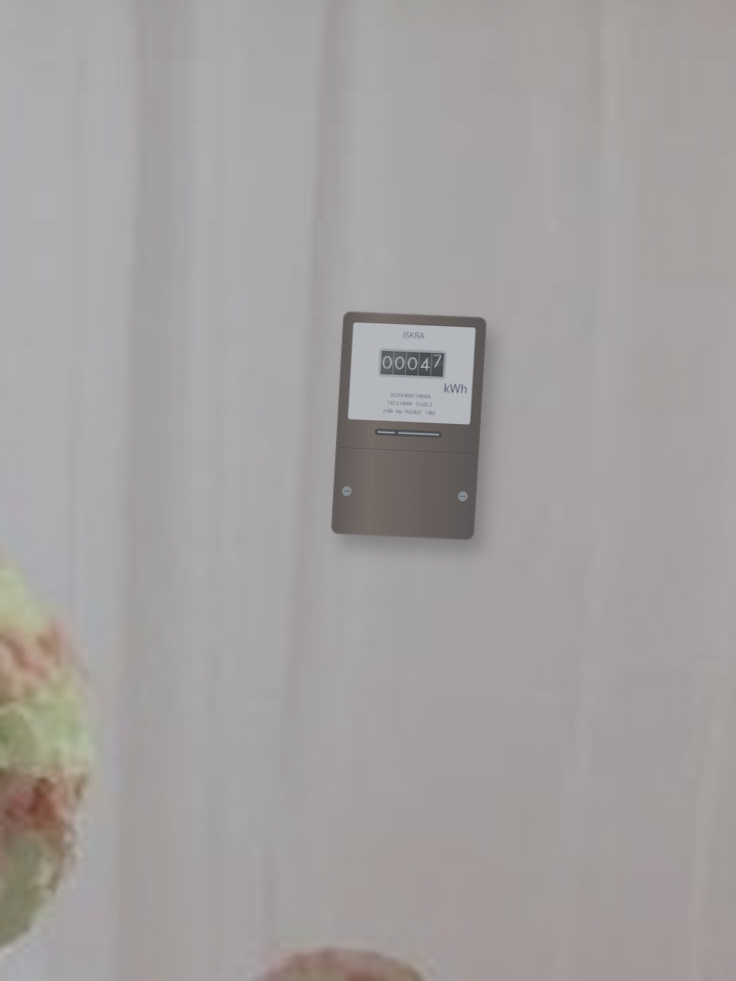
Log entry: 47
